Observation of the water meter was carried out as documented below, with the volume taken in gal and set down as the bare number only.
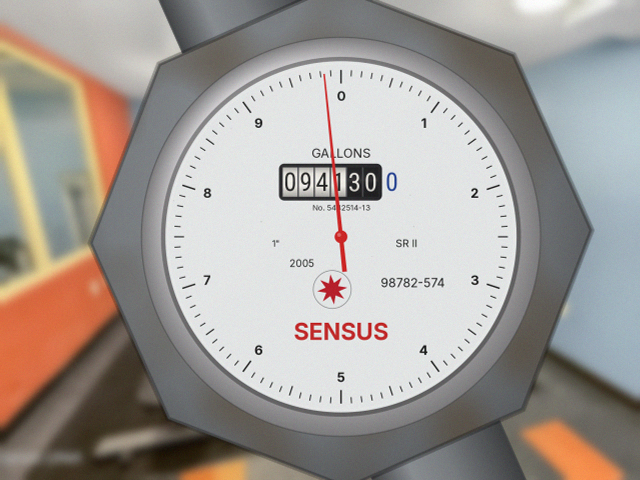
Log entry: 941299.8
